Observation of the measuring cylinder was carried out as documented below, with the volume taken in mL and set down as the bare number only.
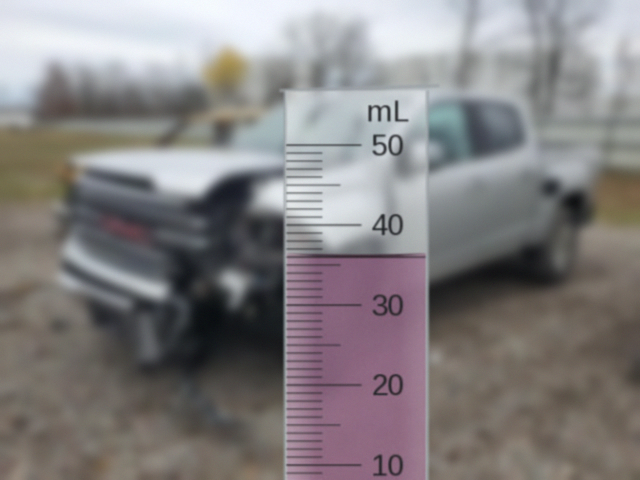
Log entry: 36
